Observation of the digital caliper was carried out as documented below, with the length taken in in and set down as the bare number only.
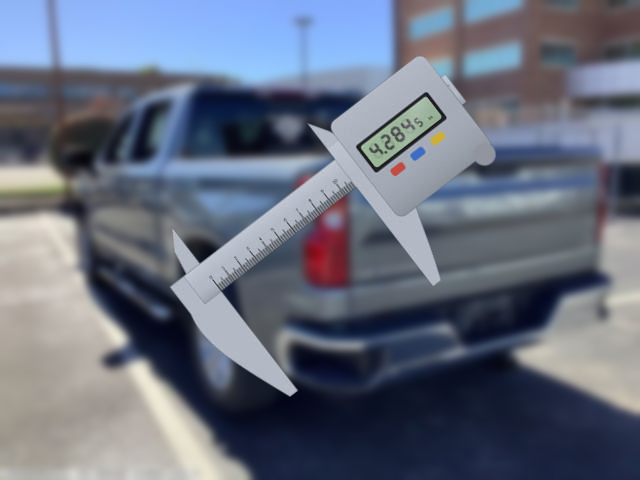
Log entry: 4.2845
